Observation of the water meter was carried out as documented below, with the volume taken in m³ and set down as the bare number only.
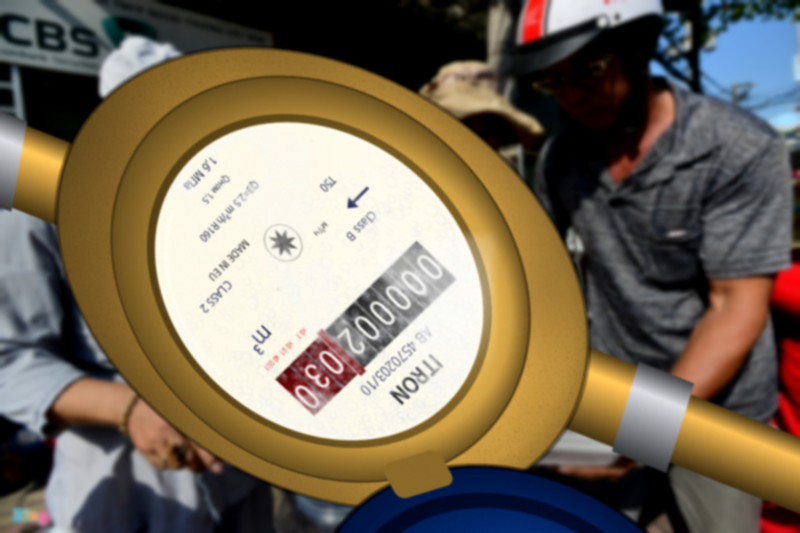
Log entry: 2.030
